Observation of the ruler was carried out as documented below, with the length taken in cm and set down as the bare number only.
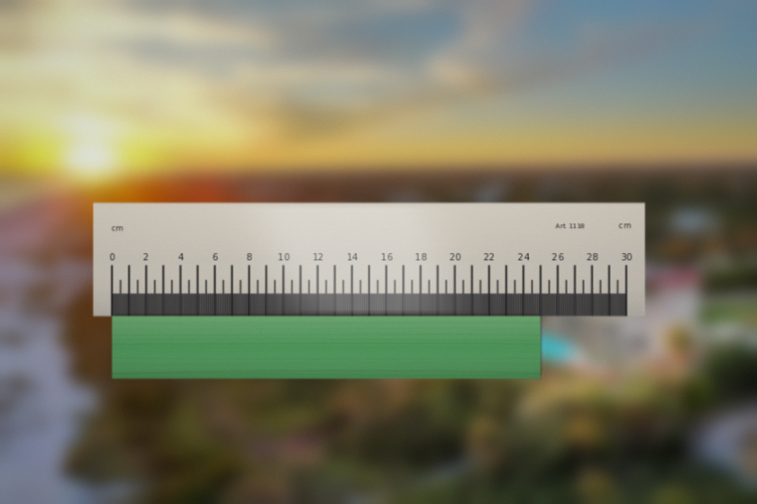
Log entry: 25
